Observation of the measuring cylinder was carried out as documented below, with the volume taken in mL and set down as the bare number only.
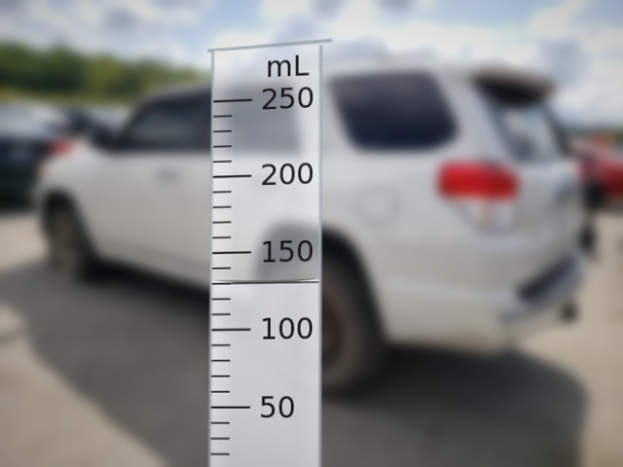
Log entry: 130
